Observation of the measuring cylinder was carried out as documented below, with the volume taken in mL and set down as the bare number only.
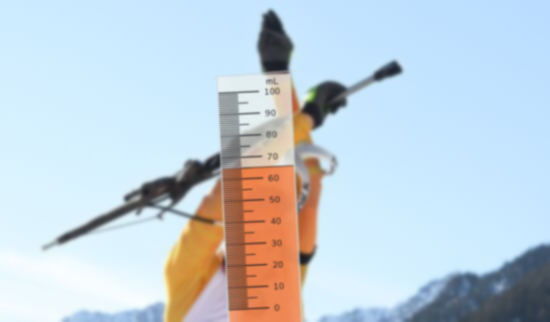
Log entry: 65
